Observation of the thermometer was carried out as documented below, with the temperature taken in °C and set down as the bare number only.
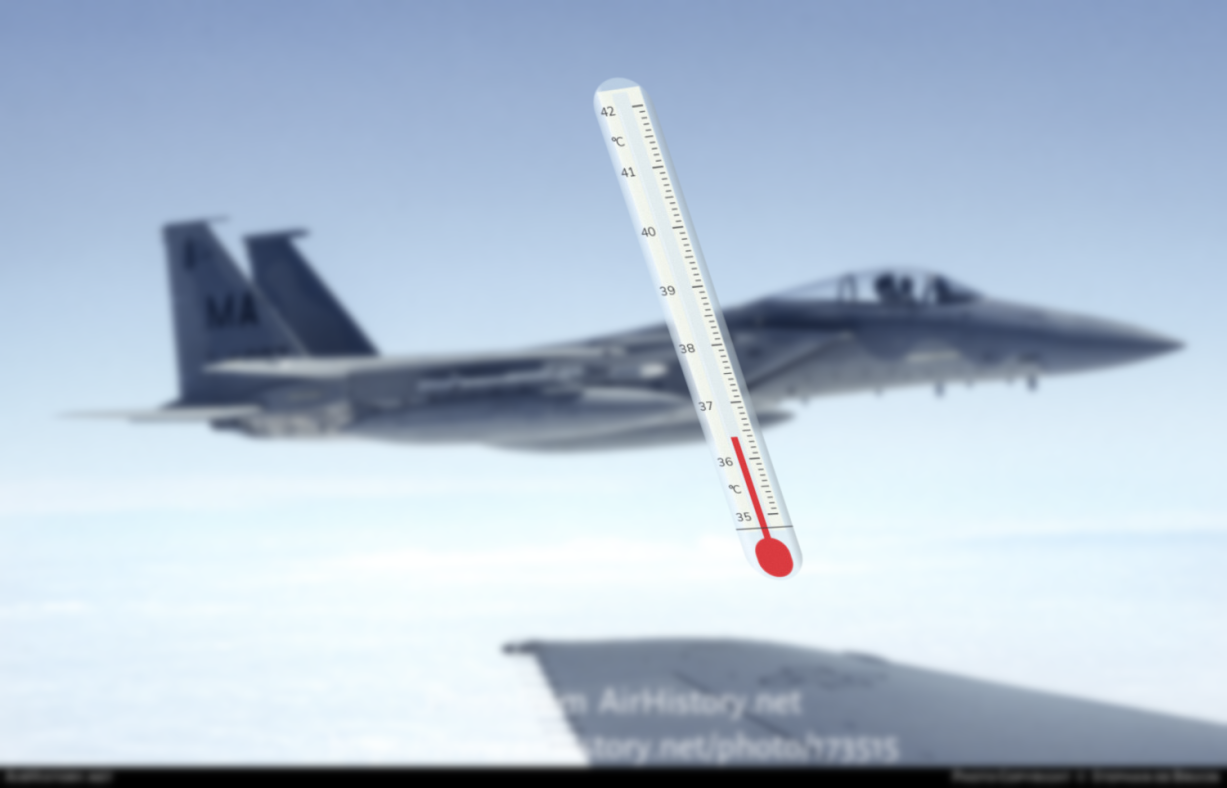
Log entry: 36.4
